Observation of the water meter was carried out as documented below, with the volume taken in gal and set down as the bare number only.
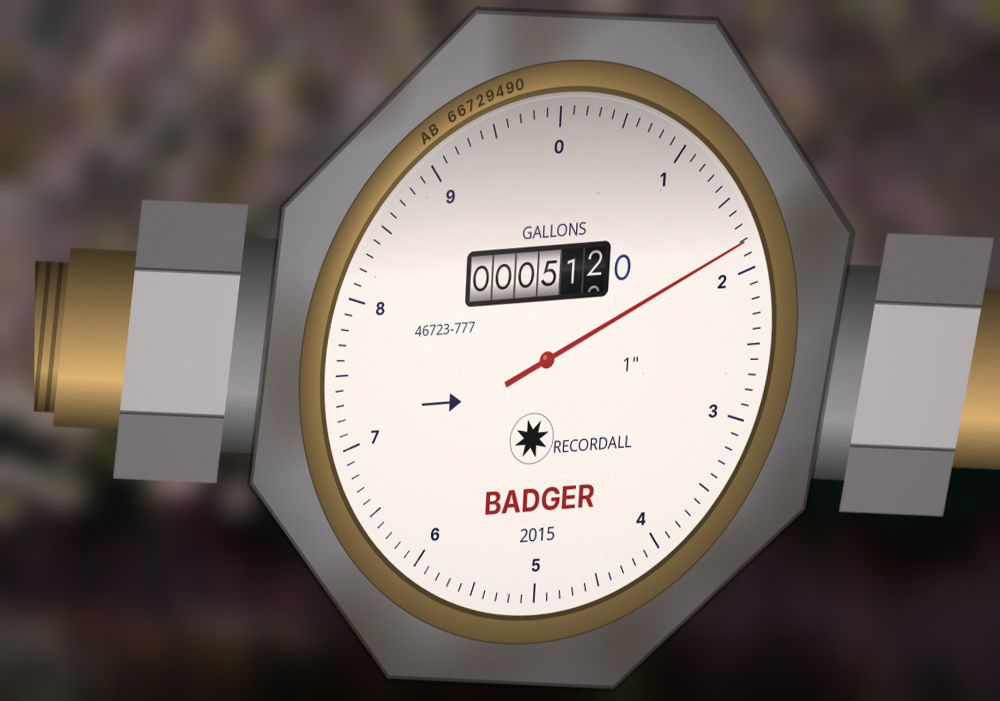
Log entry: 5121.8
